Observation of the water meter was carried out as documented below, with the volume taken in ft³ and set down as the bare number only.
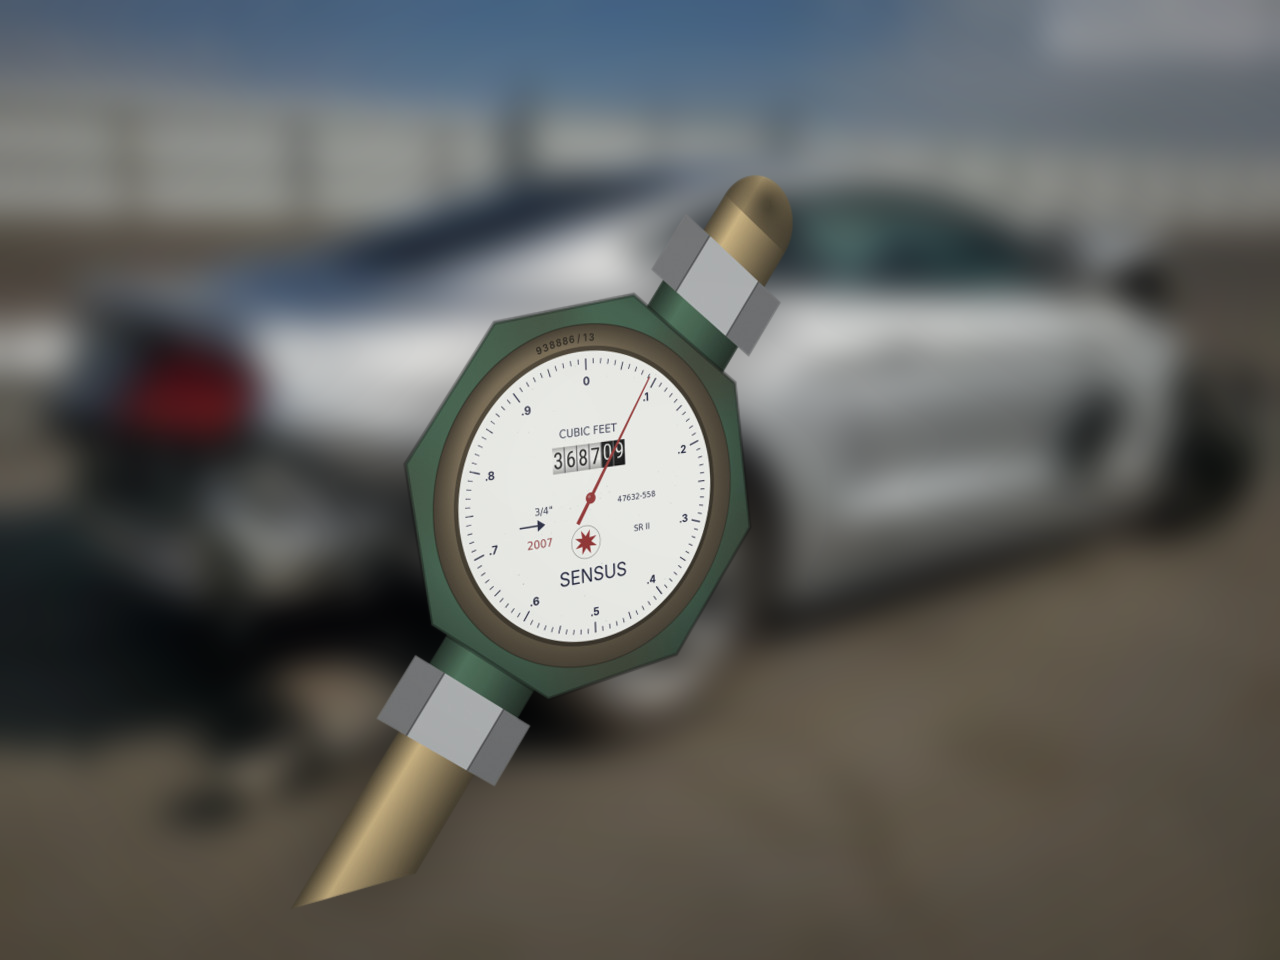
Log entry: 368709.09
